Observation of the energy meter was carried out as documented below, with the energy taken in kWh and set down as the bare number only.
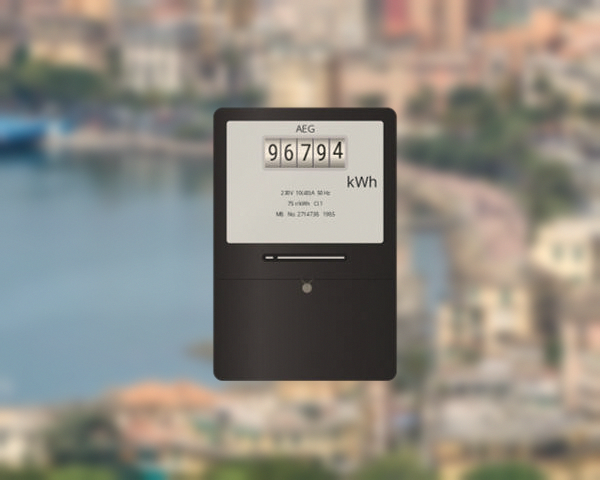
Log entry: 96794
